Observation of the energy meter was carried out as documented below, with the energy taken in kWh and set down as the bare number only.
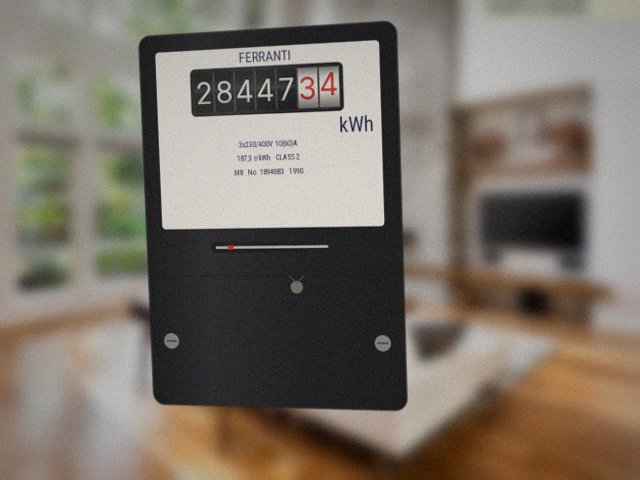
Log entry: 28447.34
